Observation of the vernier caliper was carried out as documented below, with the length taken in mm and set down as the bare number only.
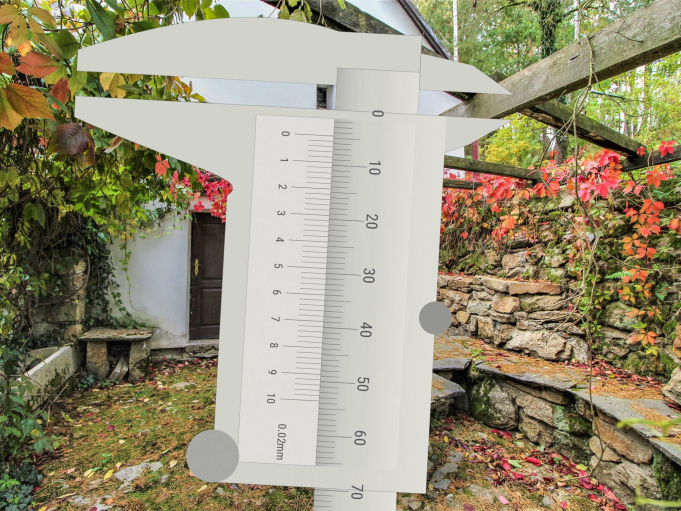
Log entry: 4.6
